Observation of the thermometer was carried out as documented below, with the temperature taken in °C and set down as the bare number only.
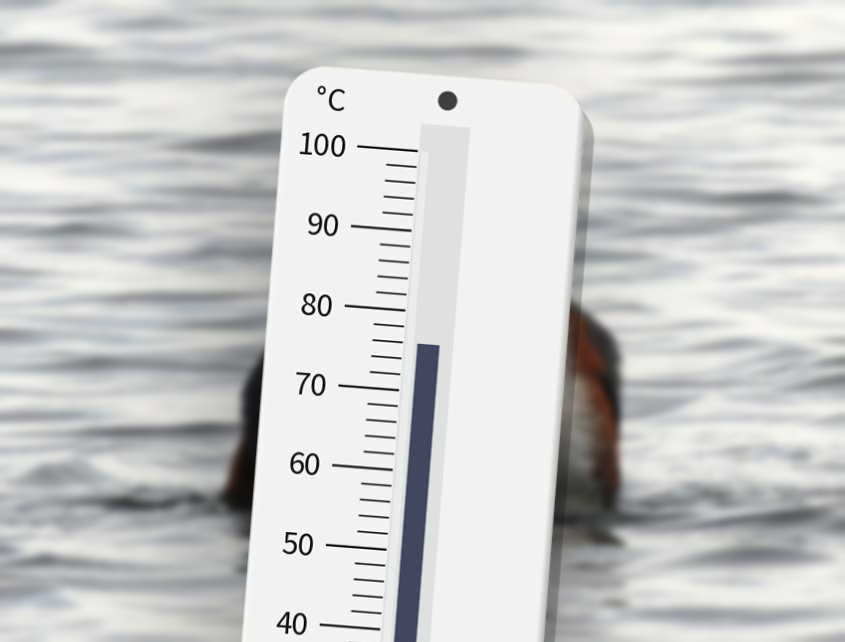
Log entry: 76
